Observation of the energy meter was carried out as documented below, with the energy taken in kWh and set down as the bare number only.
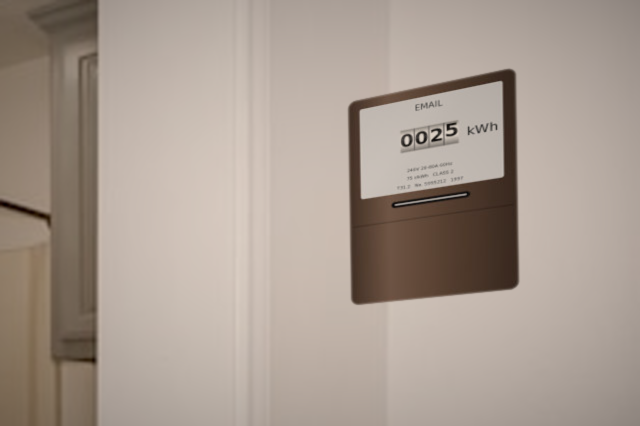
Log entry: 25
